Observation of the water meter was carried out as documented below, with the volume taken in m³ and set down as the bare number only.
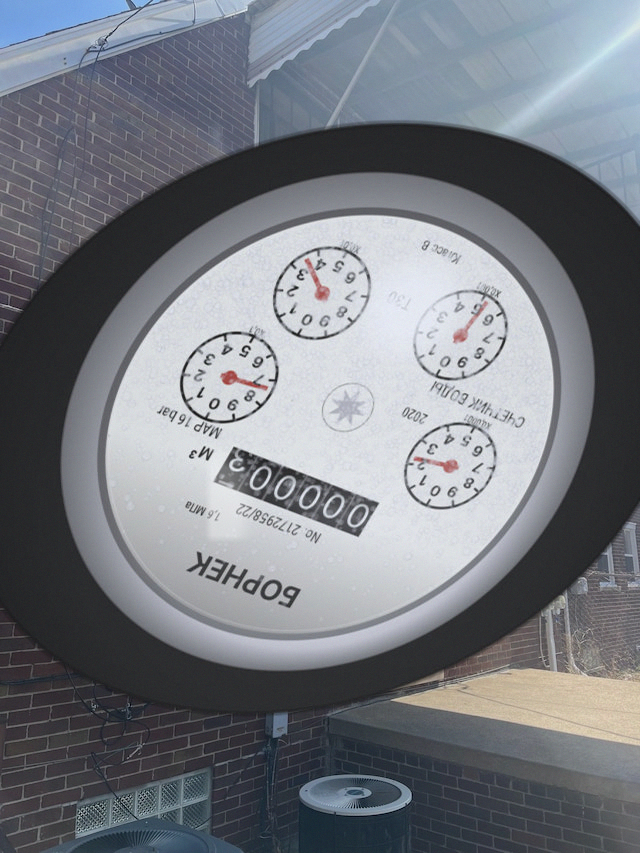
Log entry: 2.7352
